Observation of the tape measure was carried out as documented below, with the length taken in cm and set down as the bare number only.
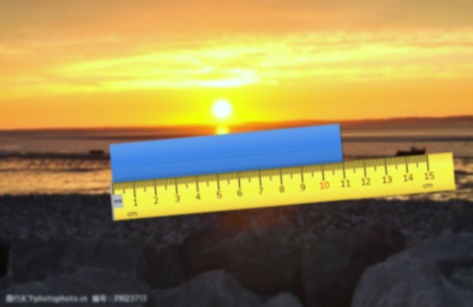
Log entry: 11
